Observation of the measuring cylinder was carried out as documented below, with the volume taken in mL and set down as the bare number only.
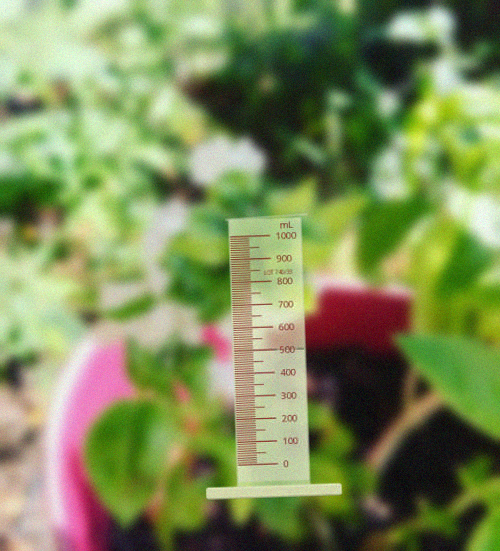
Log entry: 500
